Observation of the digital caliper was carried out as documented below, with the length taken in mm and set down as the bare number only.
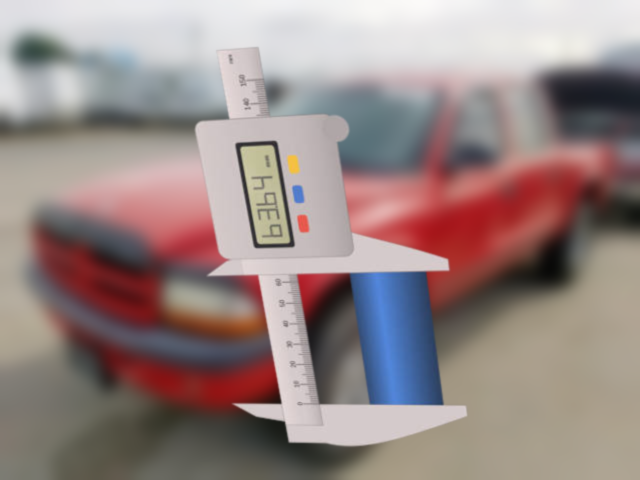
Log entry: 63.64
